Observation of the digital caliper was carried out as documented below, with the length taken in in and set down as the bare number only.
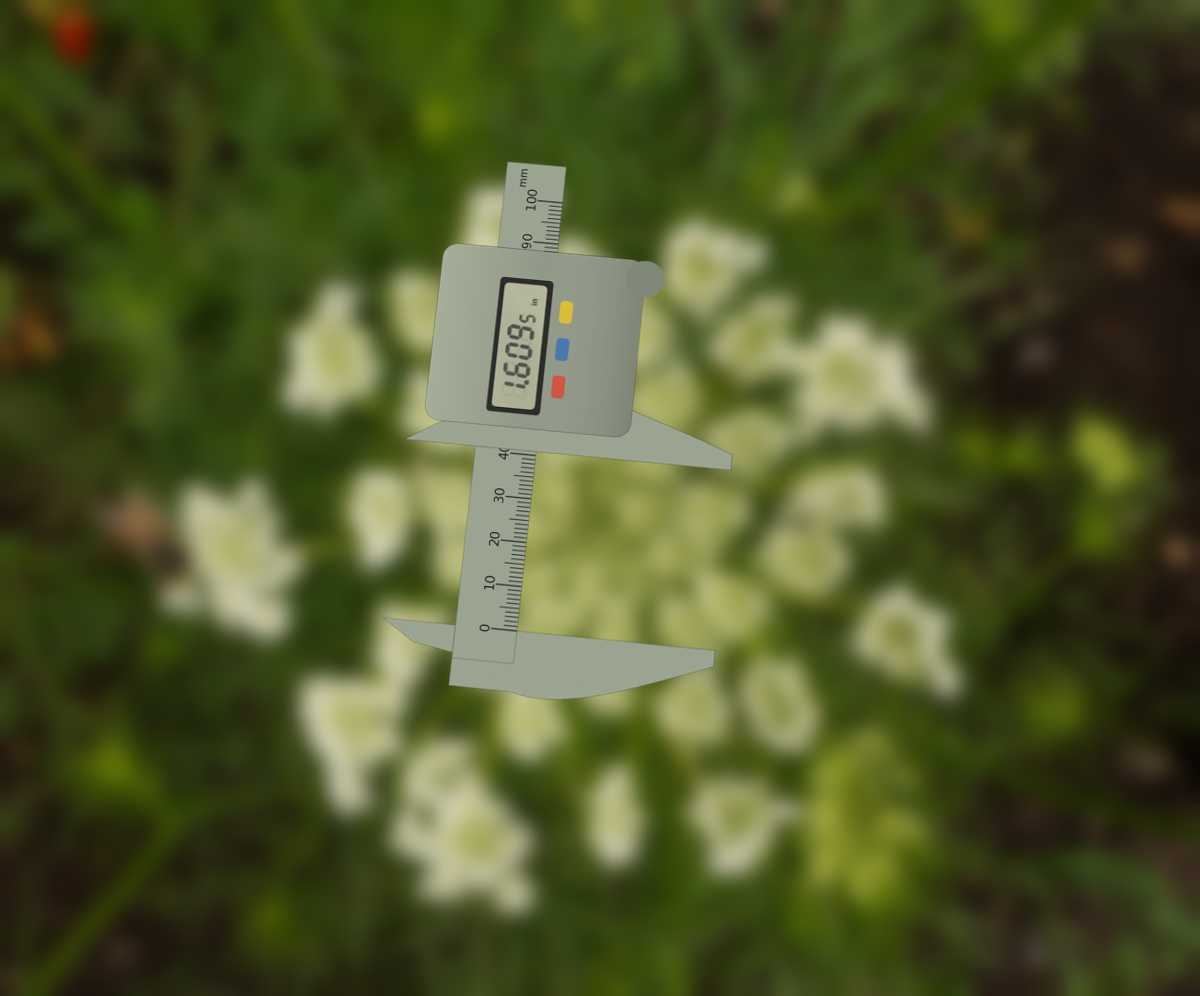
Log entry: 1.6095
